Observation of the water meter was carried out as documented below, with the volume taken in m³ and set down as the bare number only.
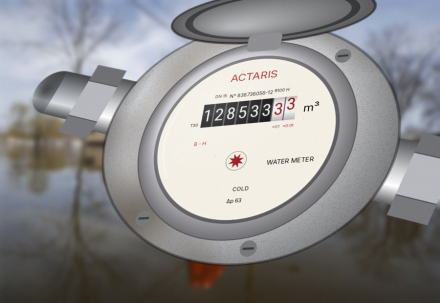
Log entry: 128533.33
